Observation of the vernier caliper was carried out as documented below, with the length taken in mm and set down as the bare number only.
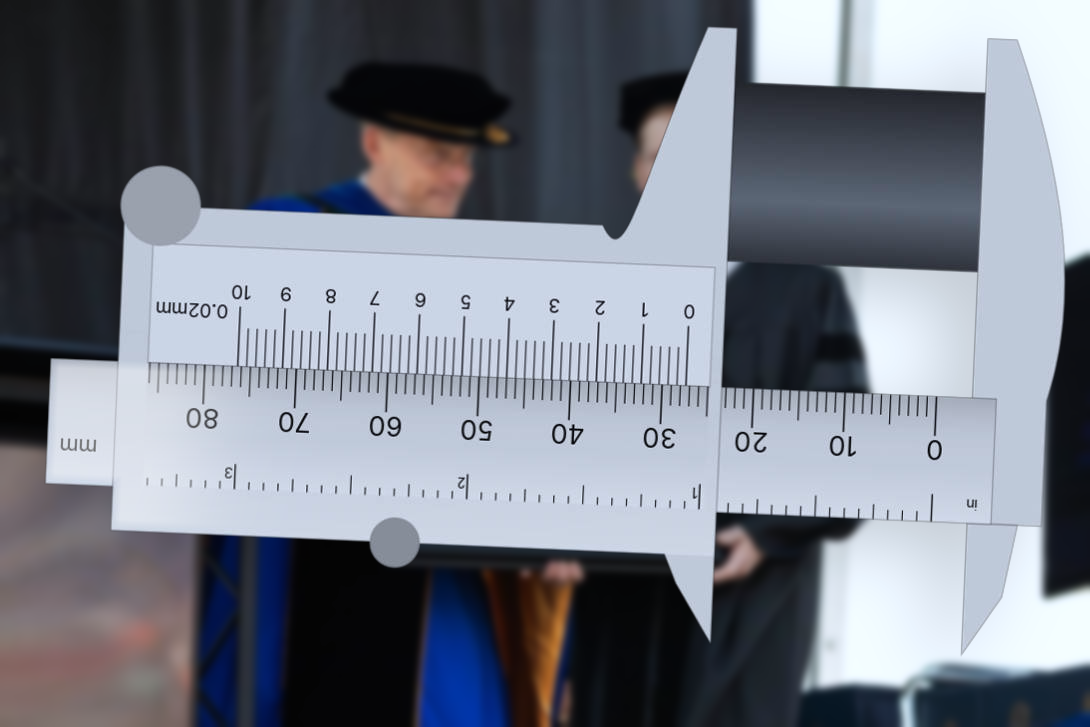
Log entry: 27.4
